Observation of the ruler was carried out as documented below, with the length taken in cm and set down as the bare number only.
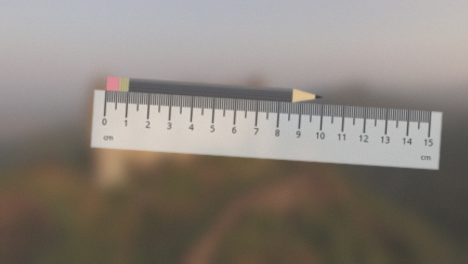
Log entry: 10
